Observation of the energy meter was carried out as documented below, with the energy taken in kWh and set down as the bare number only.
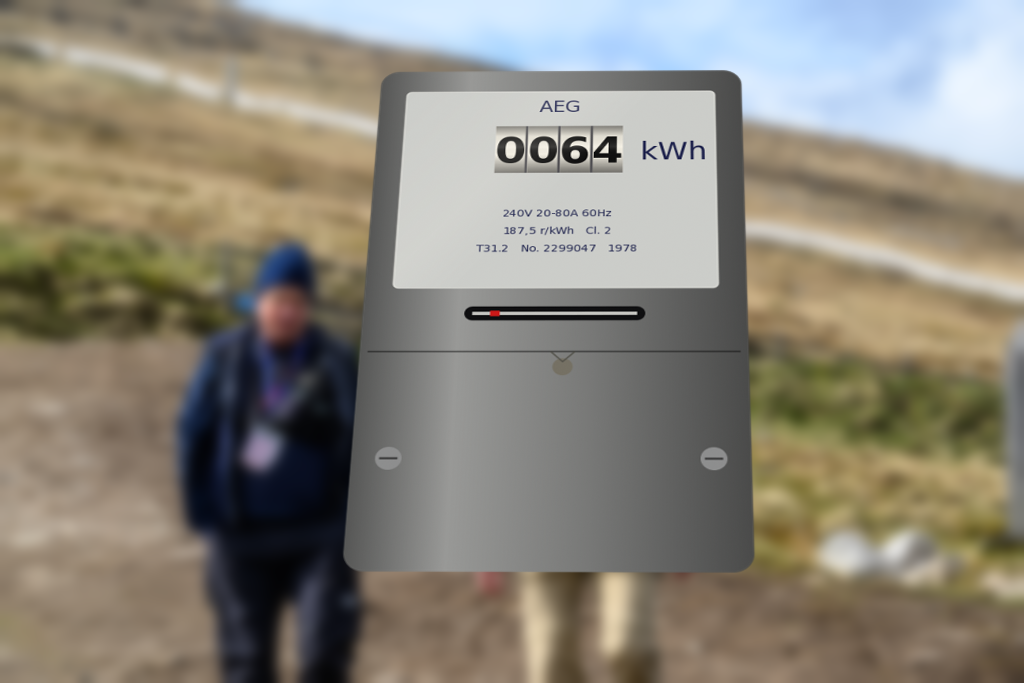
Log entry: 64
